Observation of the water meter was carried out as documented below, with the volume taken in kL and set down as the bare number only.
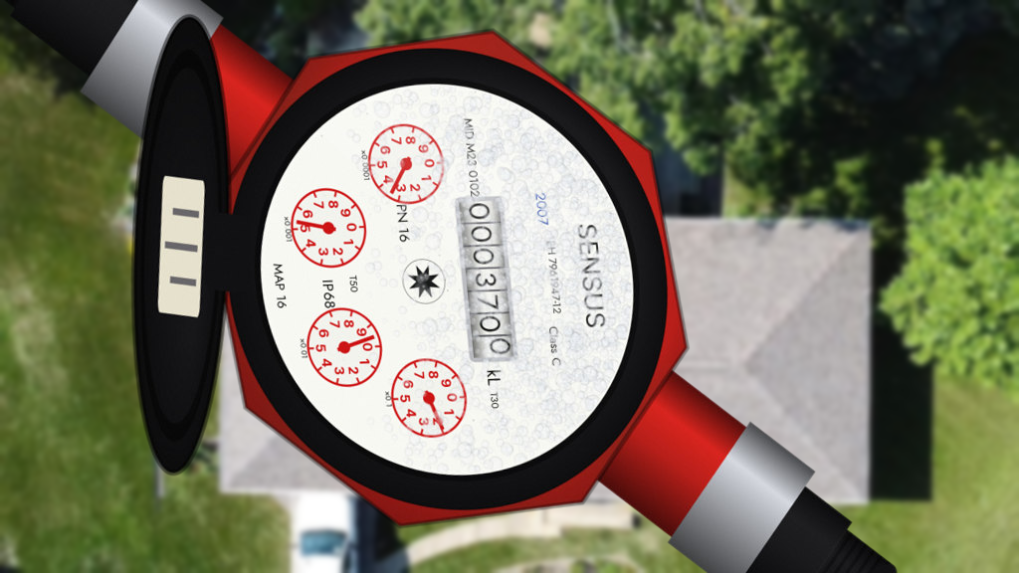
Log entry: 3700.1953
